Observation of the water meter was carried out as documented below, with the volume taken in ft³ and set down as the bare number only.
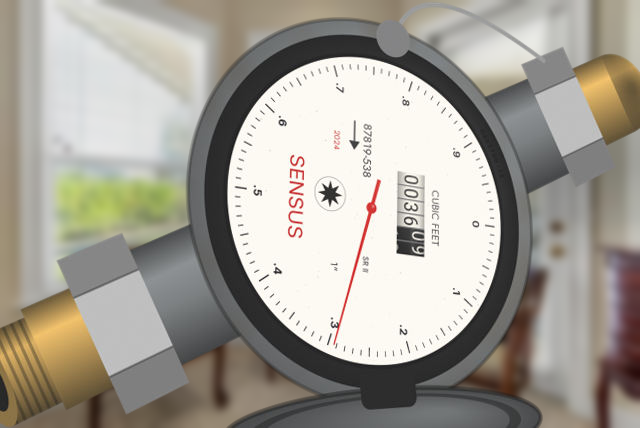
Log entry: 3609.29
